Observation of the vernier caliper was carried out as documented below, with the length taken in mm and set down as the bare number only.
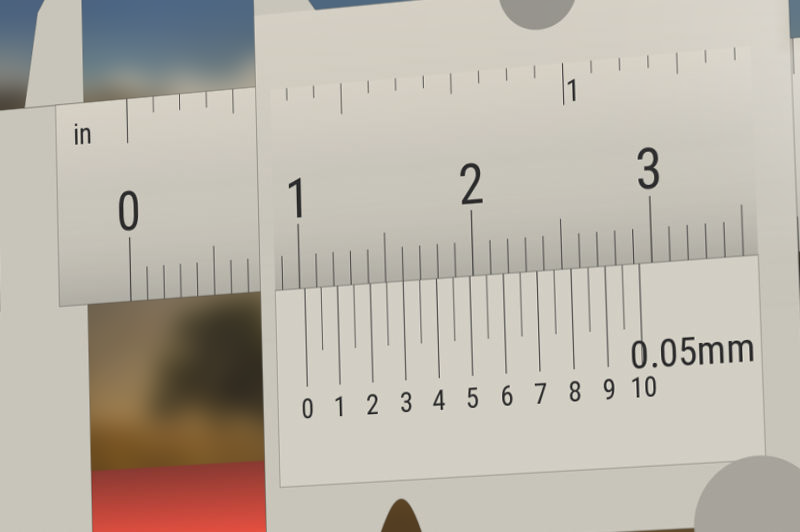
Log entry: 10.3
